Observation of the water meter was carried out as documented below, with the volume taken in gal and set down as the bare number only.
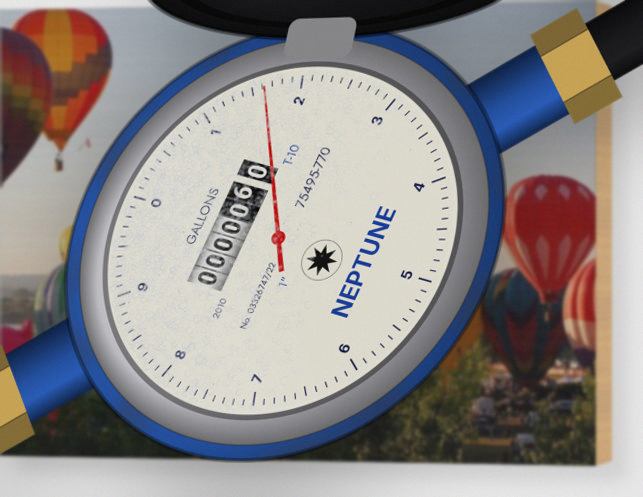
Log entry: 61.6
